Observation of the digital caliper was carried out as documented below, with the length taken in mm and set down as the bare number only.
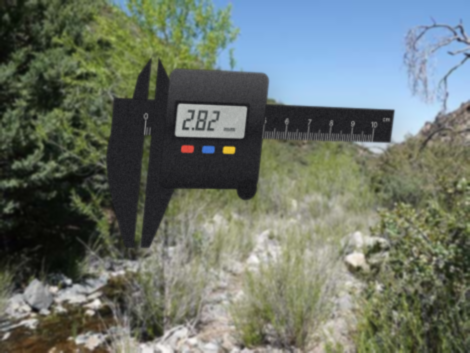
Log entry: 2.82
